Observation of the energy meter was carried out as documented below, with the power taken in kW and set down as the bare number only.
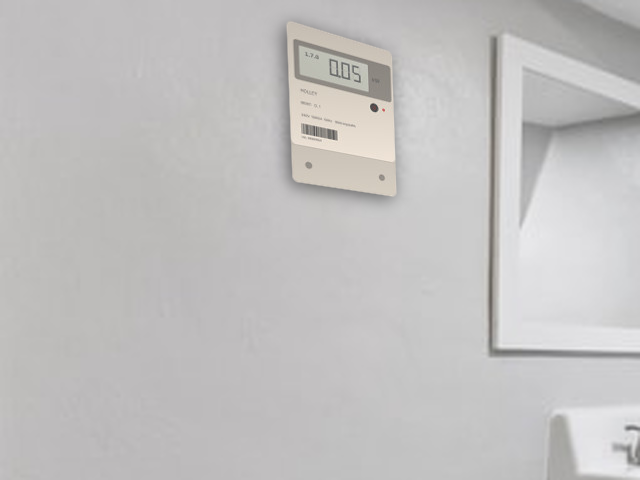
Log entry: 0.05
